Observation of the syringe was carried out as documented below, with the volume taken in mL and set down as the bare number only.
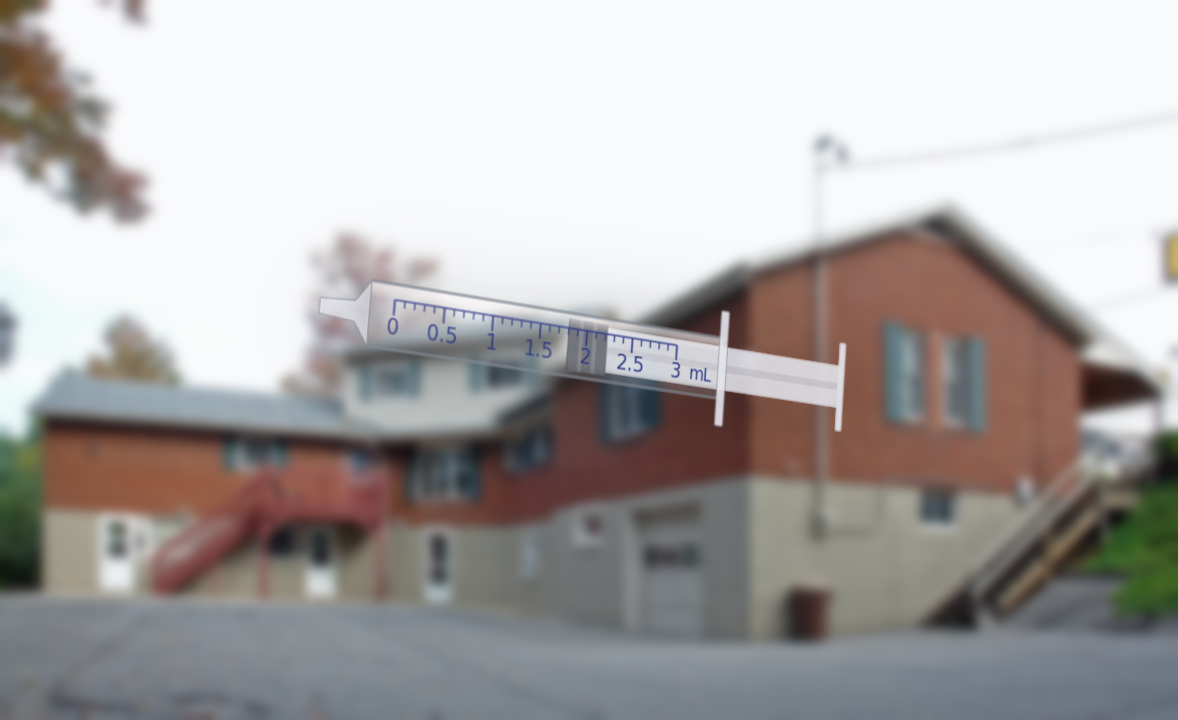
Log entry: 1.8
